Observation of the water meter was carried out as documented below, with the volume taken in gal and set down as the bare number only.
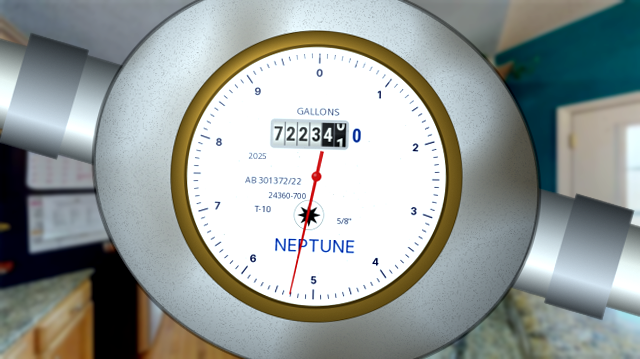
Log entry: 7223405.3
